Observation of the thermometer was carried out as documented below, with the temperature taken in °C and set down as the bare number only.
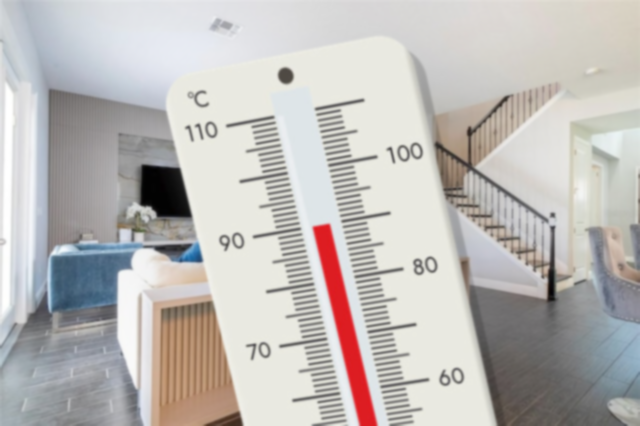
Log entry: 90
